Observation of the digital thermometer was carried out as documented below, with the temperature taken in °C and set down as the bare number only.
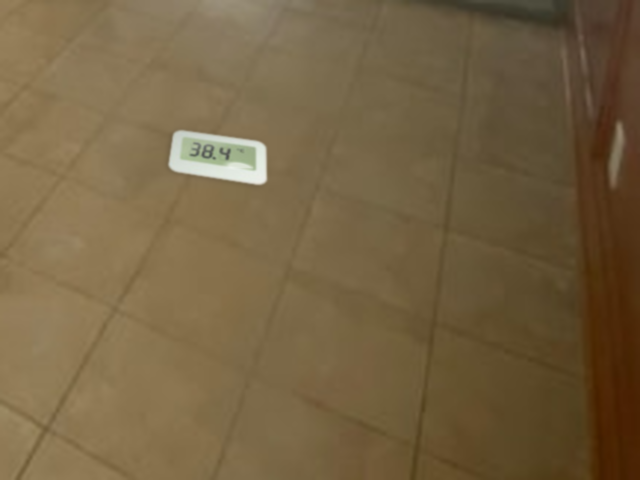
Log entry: 38.4
